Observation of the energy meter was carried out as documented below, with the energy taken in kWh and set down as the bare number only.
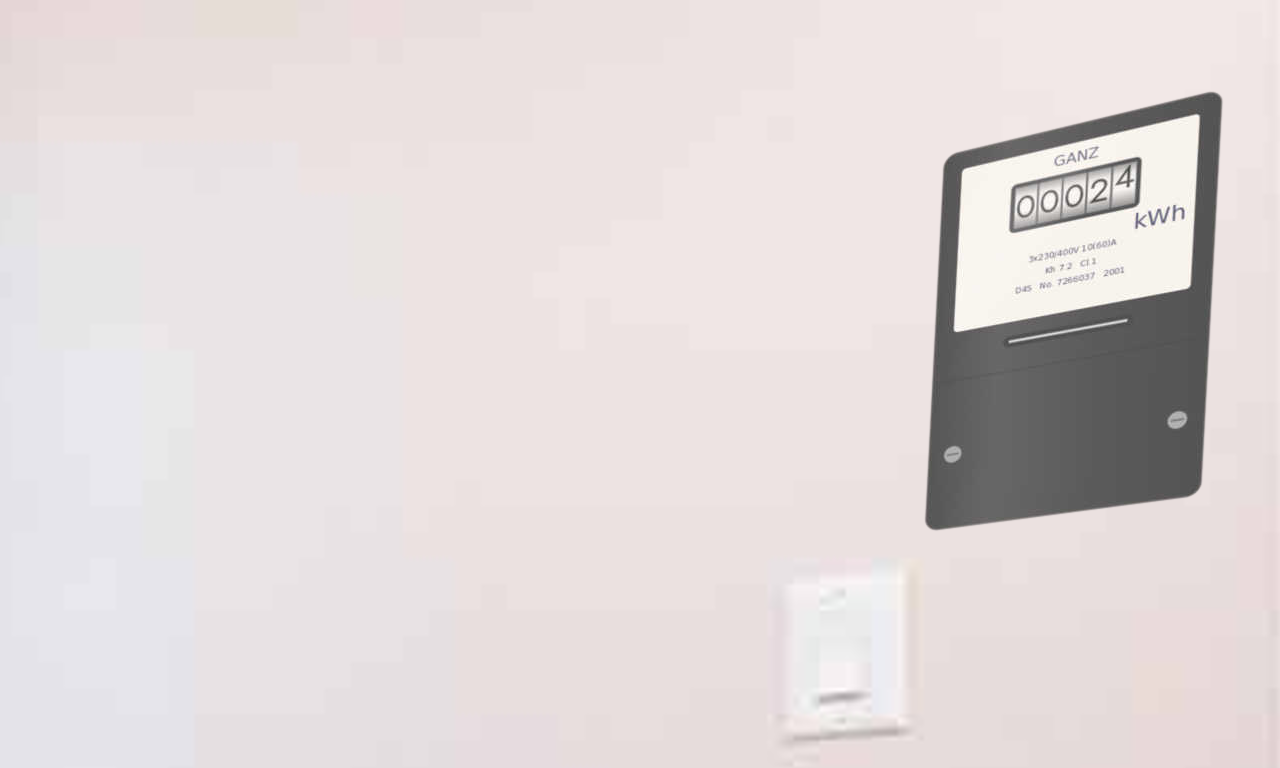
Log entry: 24
